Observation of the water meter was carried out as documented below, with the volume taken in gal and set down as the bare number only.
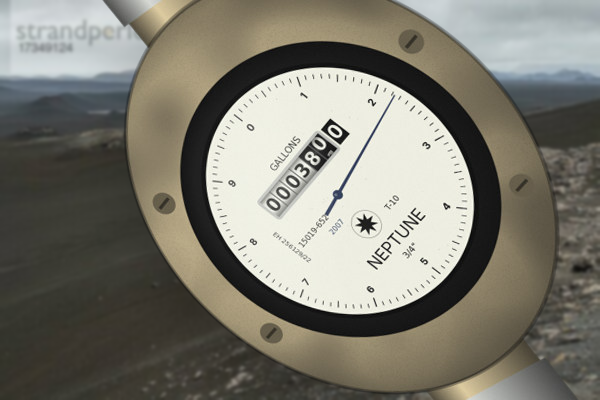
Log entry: 3802.2
